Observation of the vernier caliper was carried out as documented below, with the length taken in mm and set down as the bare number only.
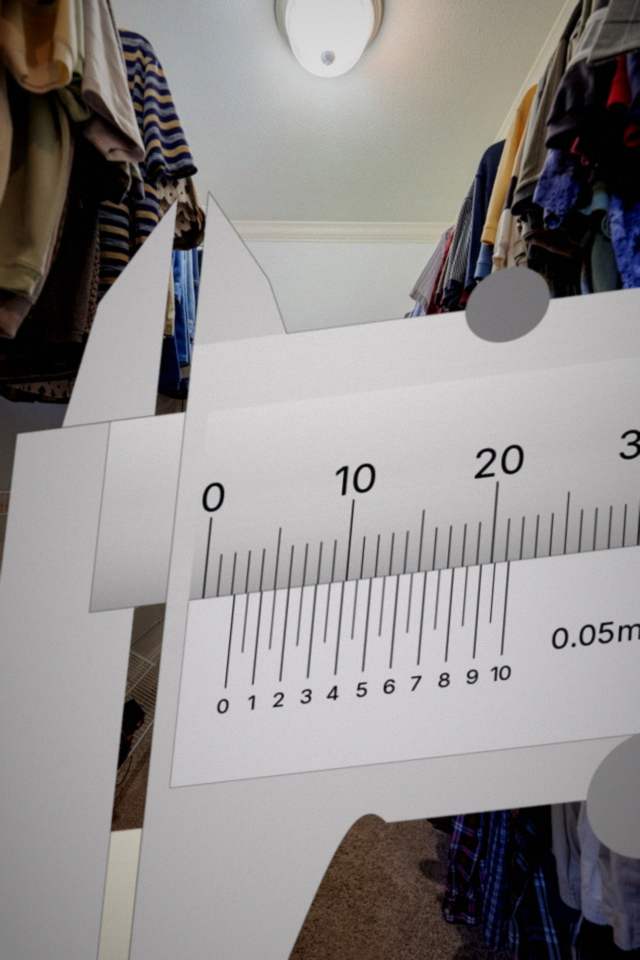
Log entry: 2.2
